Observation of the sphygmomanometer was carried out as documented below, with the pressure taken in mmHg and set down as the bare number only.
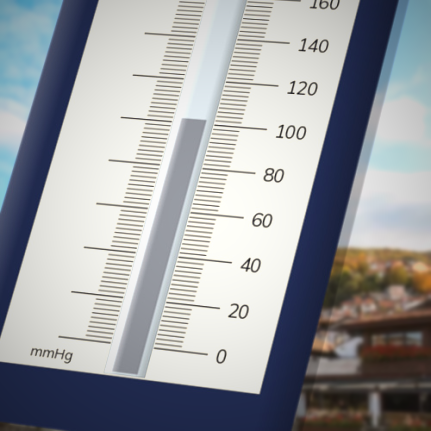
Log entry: 102
